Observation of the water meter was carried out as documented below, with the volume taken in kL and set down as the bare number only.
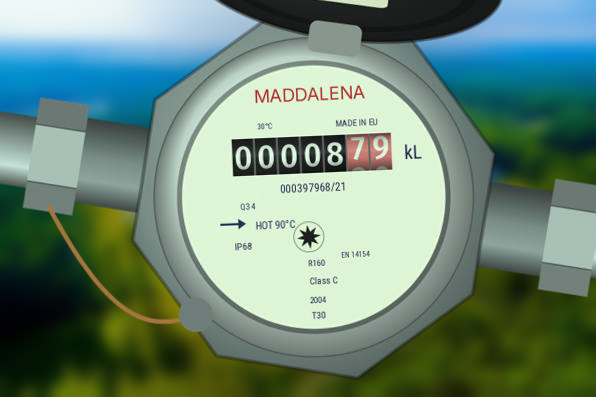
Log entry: 8.79
